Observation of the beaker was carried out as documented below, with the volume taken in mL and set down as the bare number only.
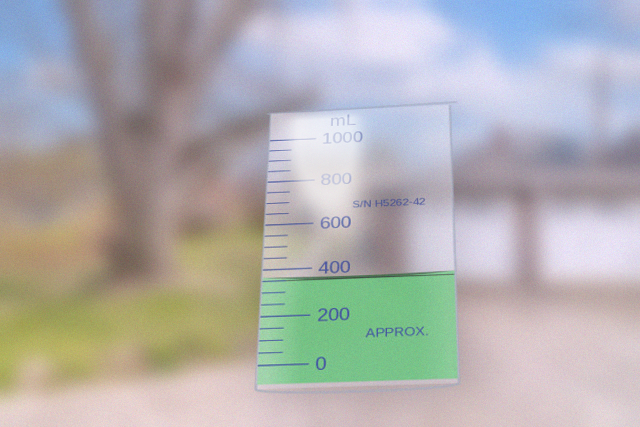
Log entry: 350
